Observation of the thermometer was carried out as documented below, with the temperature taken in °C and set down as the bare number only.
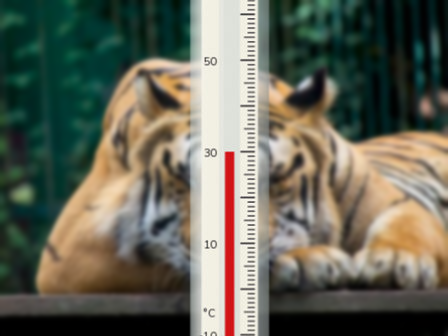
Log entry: 30
